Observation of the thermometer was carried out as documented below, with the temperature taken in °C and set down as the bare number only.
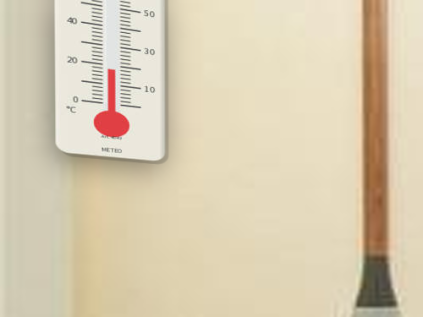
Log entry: 18
